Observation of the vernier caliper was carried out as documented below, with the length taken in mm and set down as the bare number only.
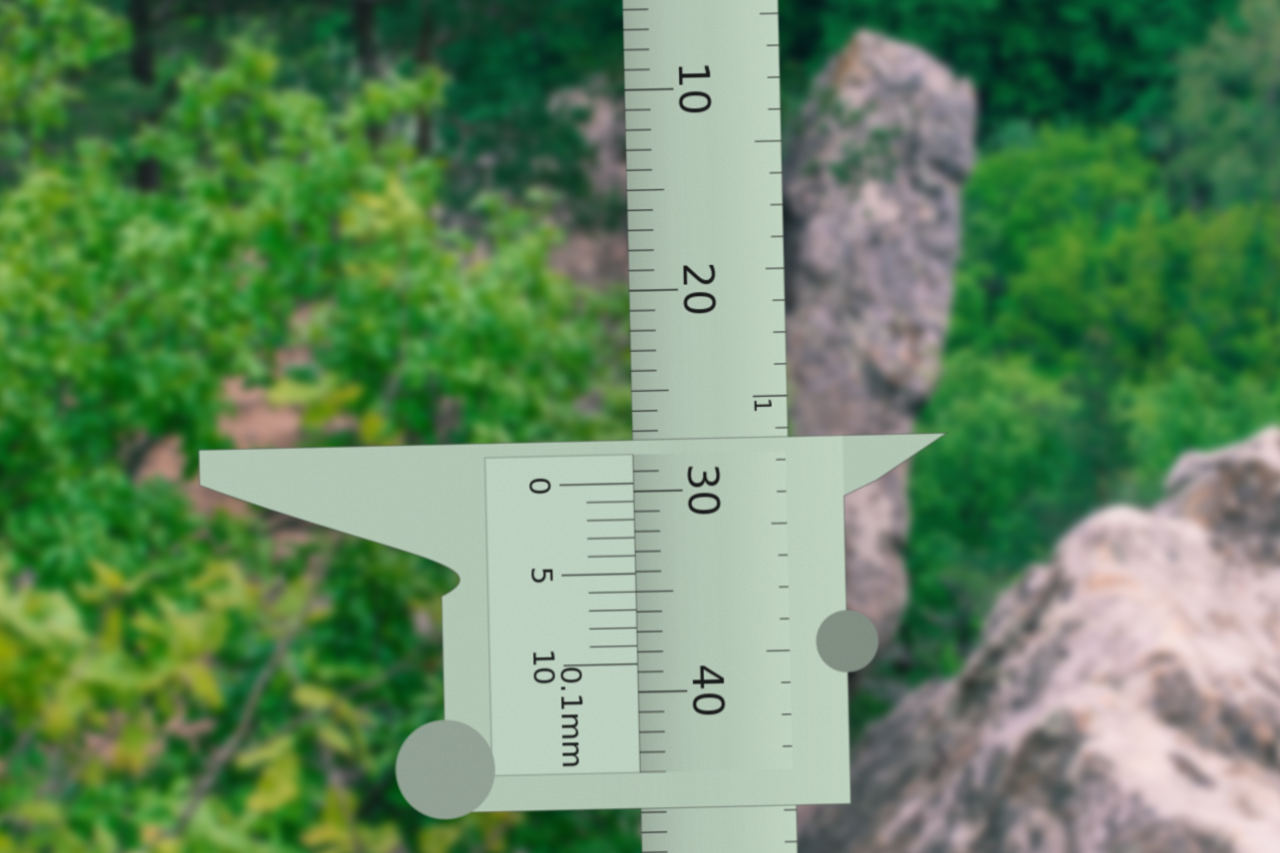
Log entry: 29.6
